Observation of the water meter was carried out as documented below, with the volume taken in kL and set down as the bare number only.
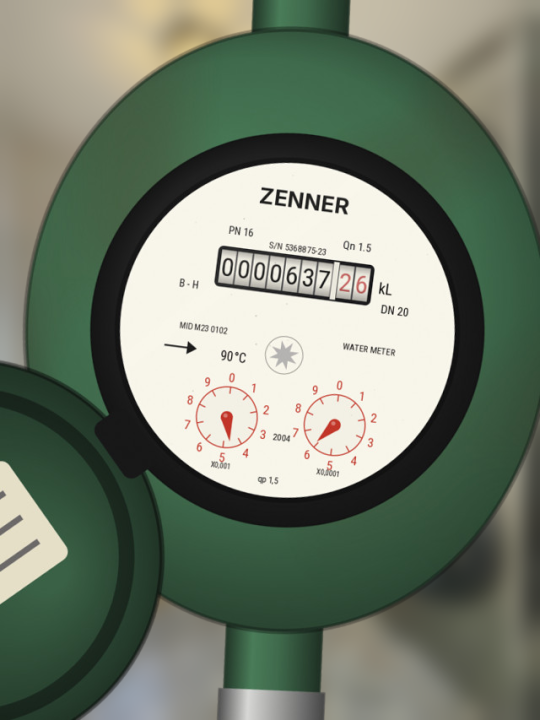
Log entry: 637.2646
